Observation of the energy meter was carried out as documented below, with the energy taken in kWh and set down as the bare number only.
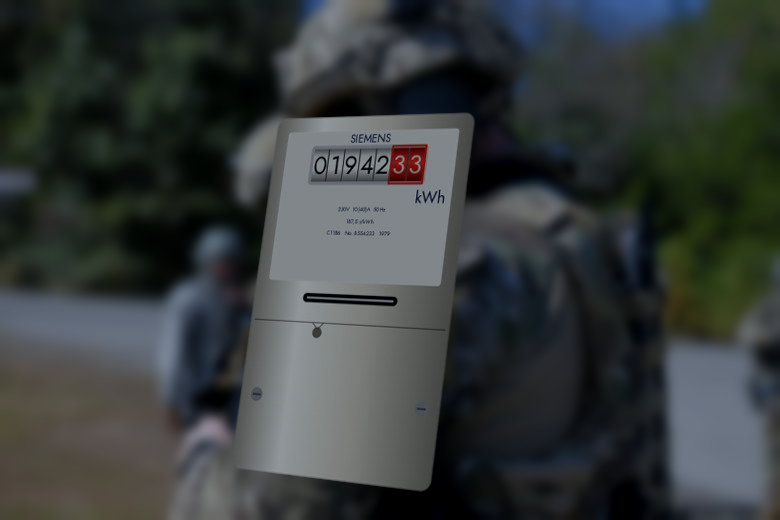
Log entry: 1942.33
